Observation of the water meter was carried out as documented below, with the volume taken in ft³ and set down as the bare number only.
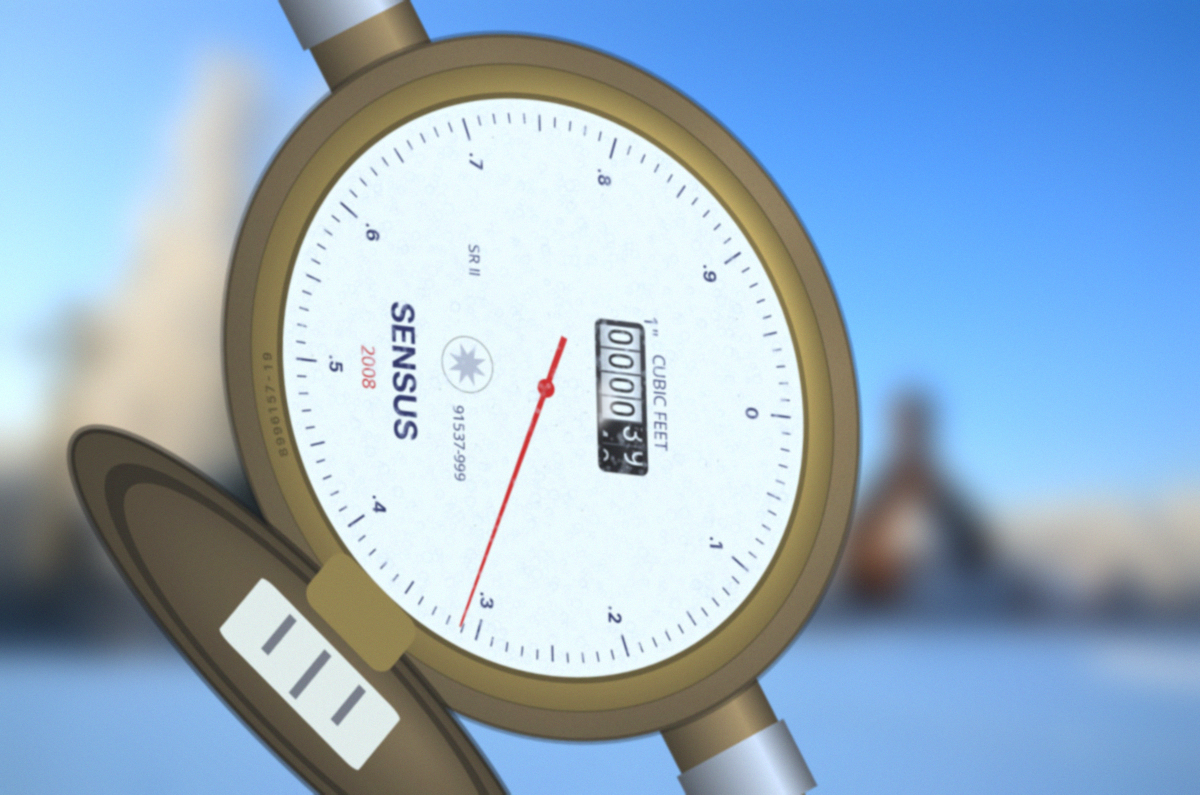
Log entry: 39.31
